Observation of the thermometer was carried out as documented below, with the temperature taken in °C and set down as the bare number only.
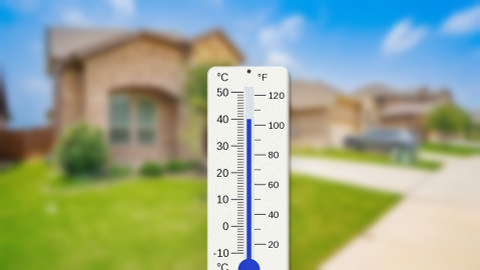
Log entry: 40
